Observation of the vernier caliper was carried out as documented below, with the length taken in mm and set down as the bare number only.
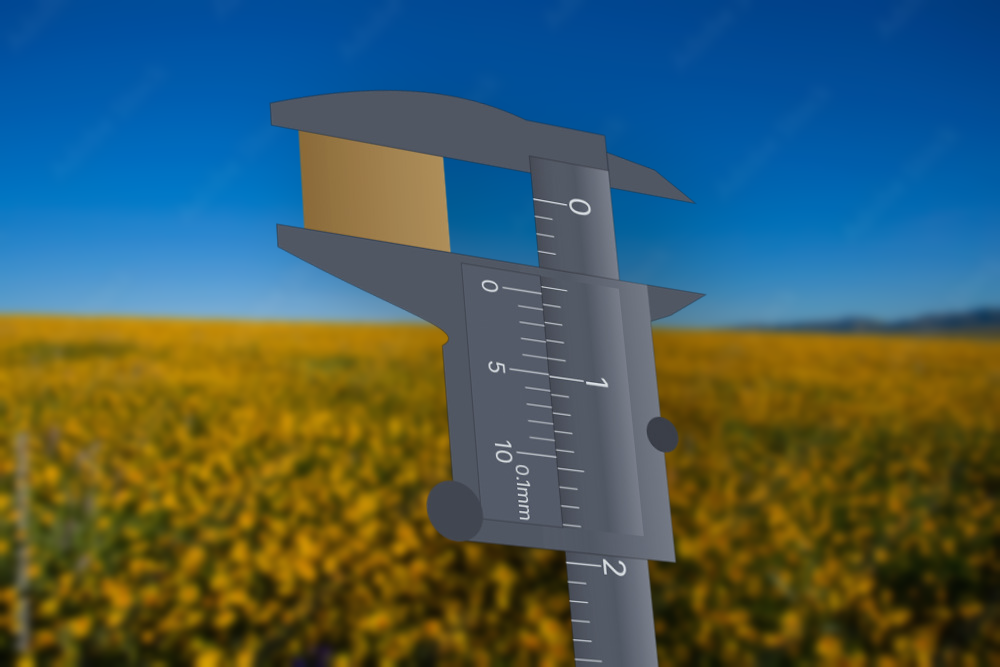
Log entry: 5.4
